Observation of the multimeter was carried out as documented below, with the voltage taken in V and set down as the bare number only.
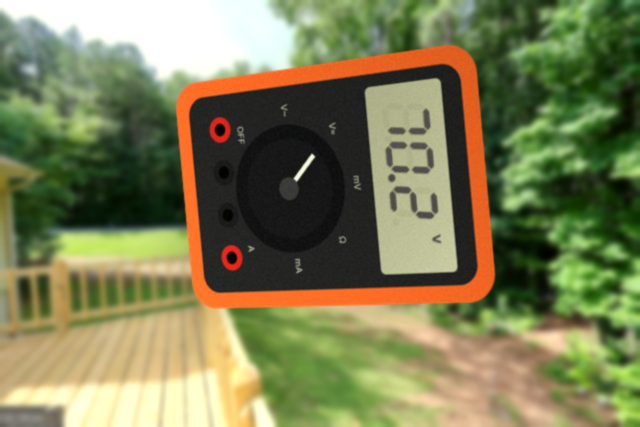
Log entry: 70.2
